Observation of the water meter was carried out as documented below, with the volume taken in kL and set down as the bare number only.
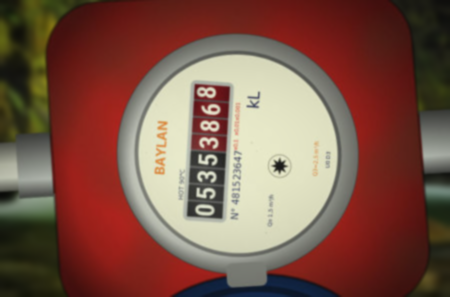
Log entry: 535.3868
